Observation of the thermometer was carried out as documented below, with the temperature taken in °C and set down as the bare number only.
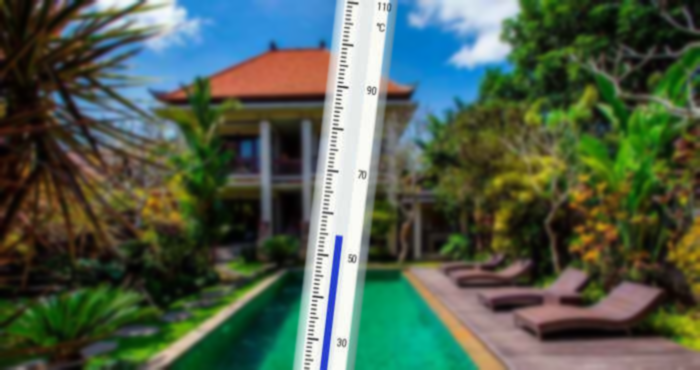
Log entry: 55
